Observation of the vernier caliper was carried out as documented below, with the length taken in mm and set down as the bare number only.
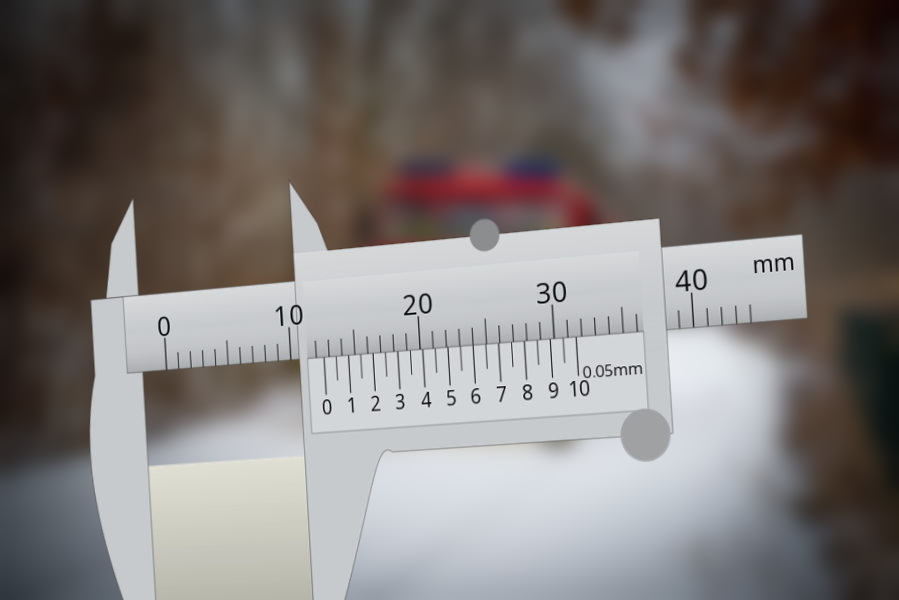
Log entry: 12.6
